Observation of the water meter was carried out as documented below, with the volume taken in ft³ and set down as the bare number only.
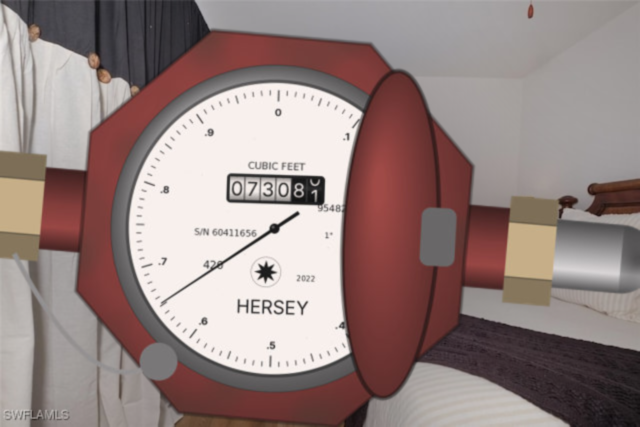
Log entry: 73080.65
